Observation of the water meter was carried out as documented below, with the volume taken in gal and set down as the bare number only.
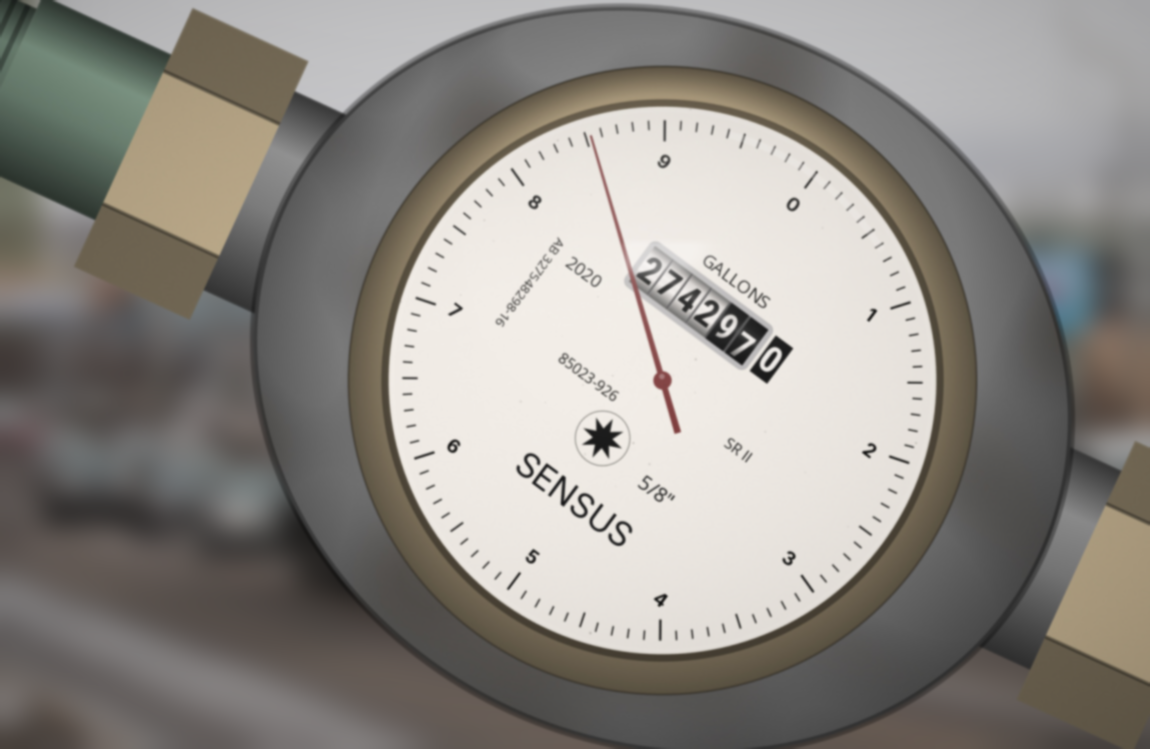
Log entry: 2742968.5
